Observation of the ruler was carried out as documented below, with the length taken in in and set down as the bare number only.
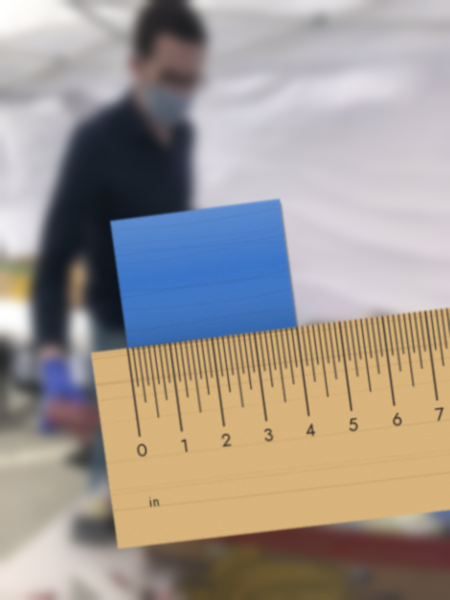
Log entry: 4
